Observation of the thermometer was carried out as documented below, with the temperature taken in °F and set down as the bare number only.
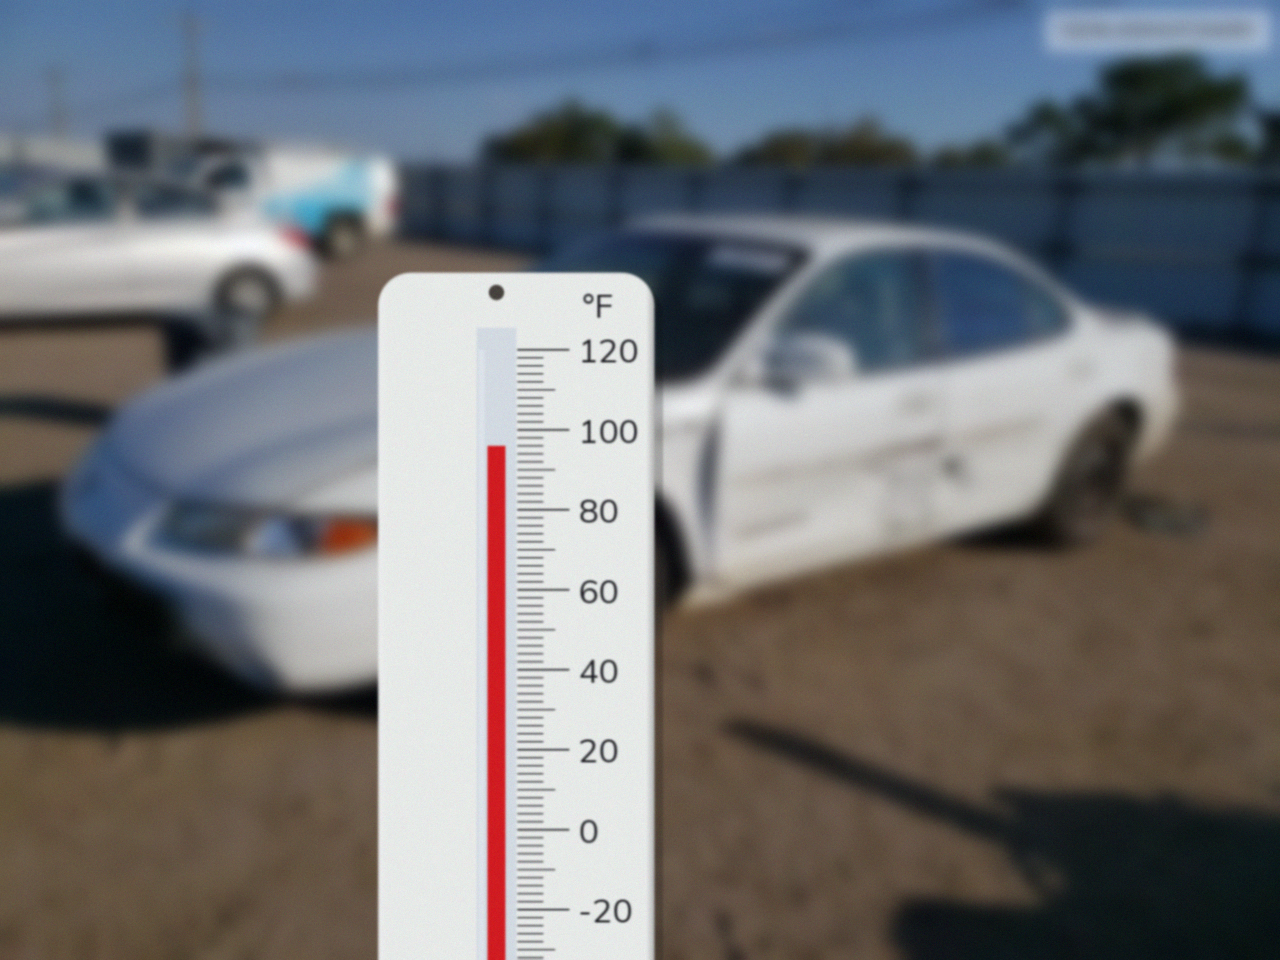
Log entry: 96
